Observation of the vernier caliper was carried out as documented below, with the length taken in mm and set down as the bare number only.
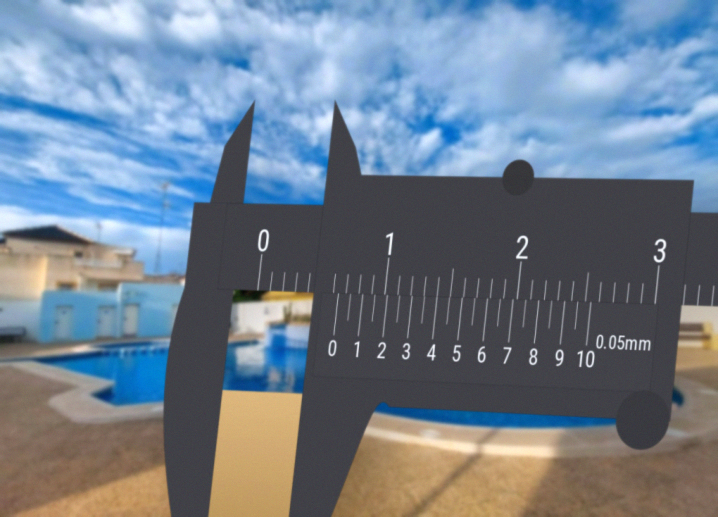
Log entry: 6.4
